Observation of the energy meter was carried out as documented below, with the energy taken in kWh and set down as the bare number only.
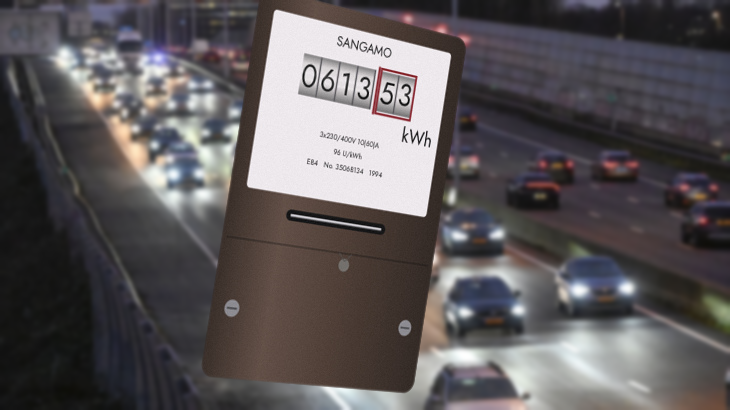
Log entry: 613.53
